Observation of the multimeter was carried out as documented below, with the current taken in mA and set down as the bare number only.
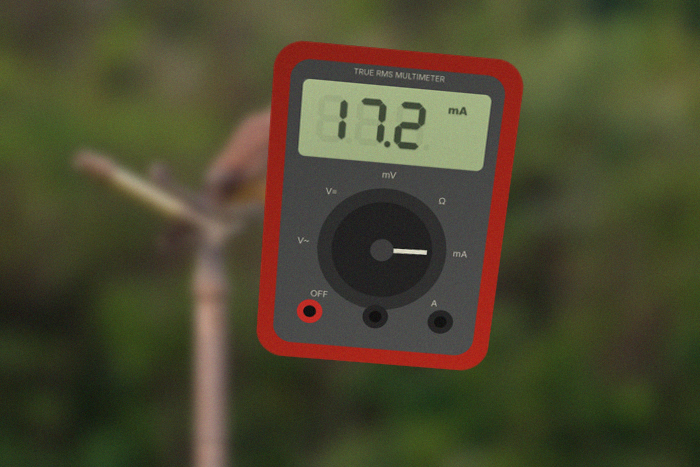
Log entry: 17.2
